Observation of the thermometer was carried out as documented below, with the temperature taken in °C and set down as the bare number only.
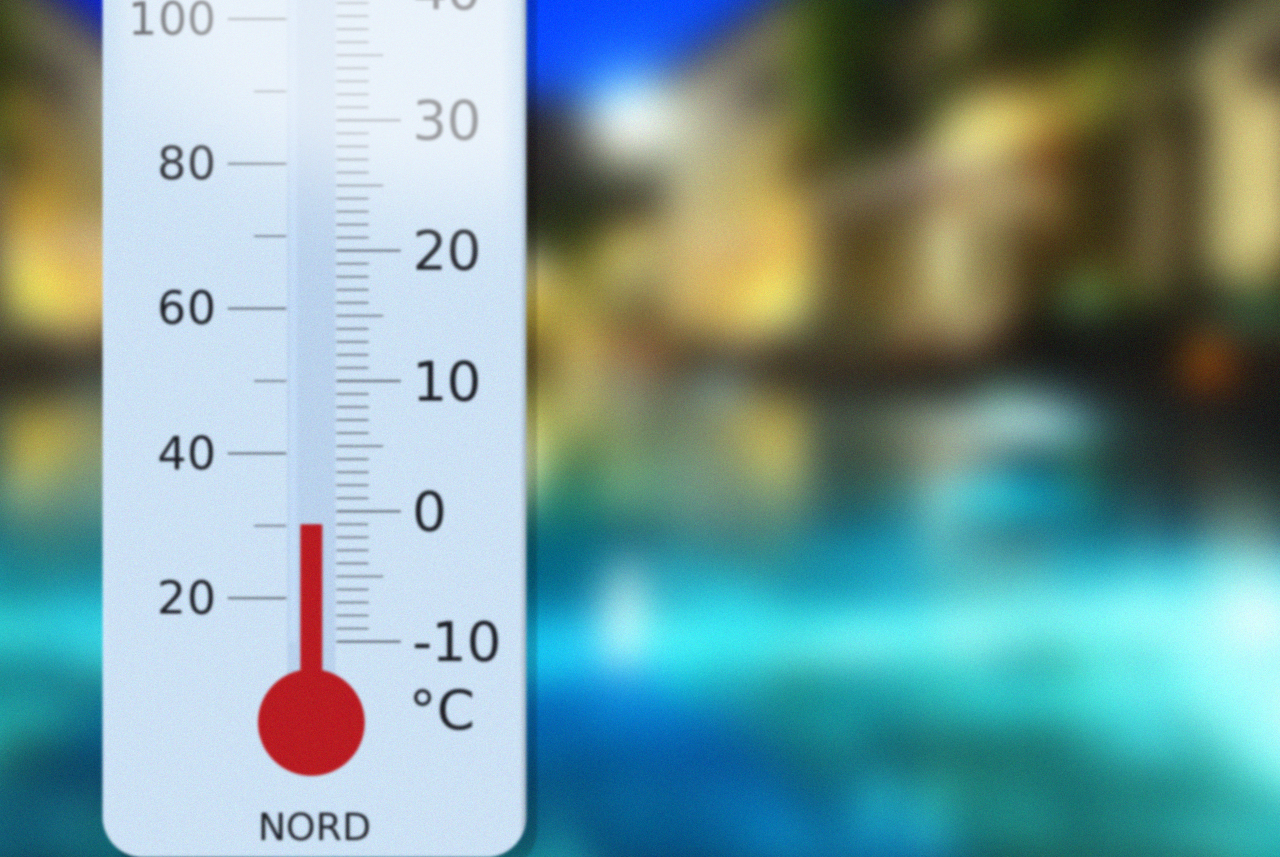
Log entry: -1
